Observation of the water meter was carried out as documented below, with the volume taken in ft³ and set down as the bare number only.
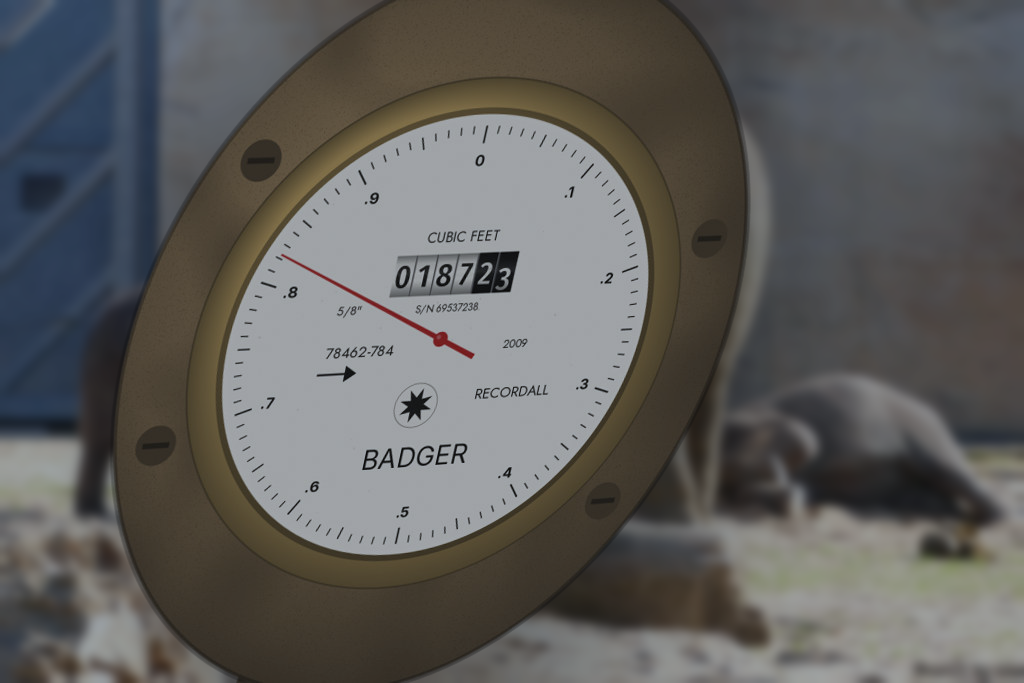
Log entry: 18722.82
